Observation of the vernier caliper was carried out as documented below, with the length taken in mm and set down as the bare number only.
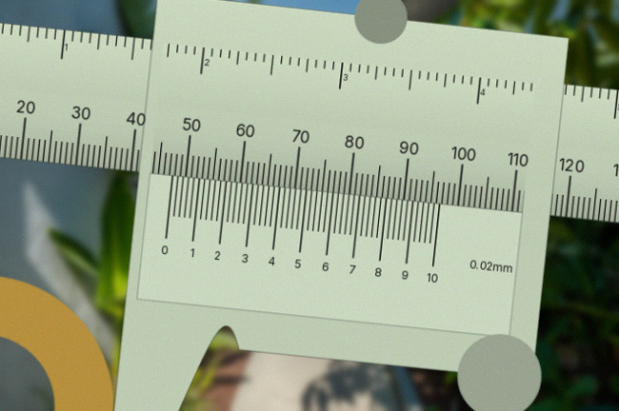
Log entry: 47.6
